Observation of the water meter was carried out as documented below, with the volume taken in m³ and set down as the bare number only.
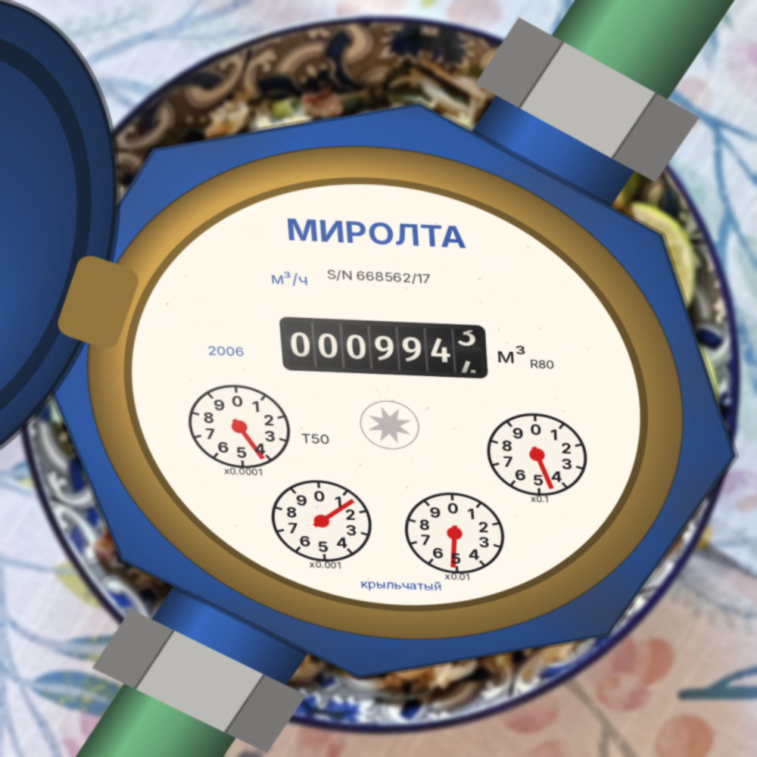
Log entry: 9943.4514
